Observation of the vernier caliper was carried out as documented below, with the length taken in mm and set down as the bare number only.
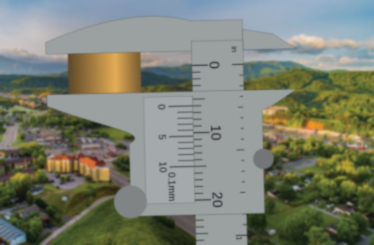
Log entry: 6.0
